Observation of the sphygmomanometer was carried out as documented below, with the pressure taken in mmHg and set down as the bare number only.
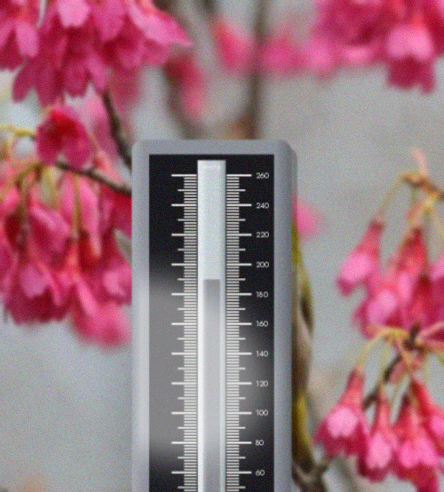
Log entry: 190
